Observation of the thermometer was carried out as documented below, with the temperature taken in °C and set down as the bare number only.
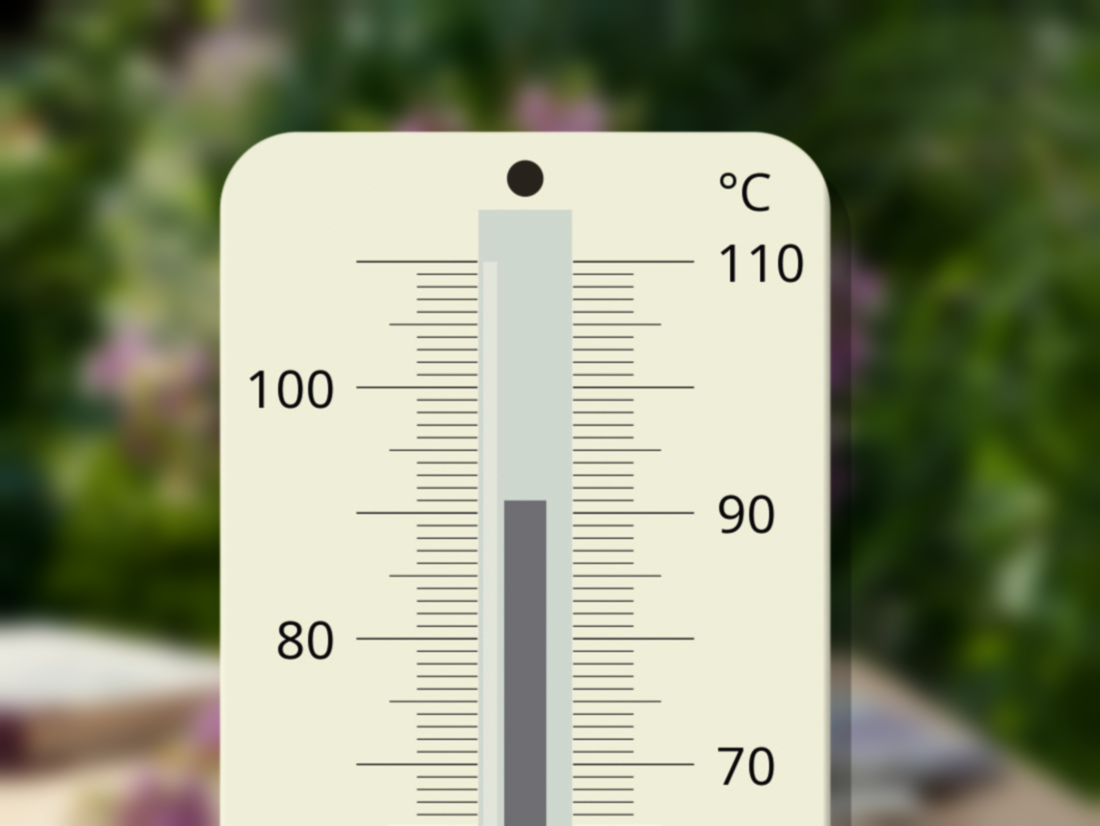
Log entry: 91
